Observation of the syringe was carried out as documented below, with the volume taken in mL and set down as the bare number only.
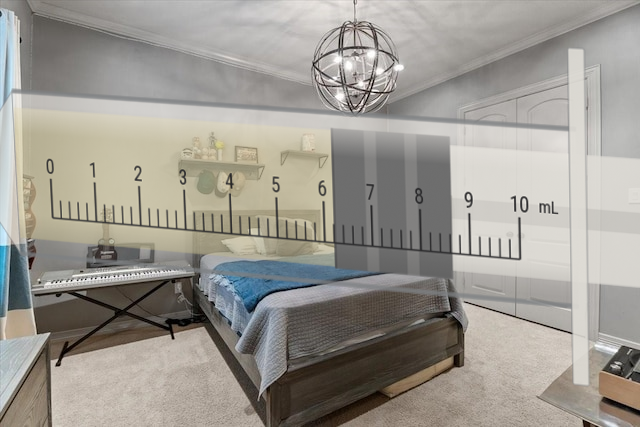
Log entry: 6.2
